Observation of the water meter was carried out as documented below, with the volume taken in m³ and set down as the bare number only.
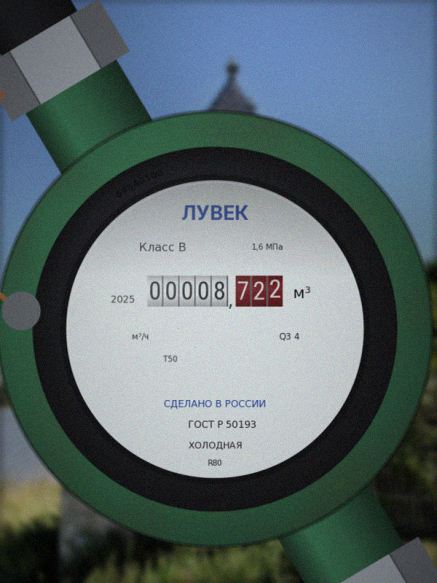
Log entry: 8.722
